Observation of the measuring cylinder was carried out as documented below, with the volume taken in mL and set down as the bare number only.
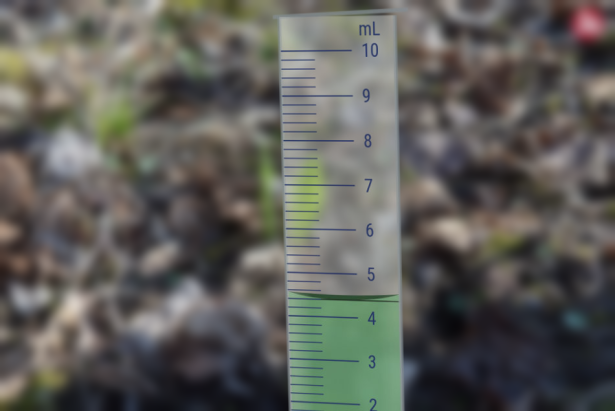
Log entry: 4.4
